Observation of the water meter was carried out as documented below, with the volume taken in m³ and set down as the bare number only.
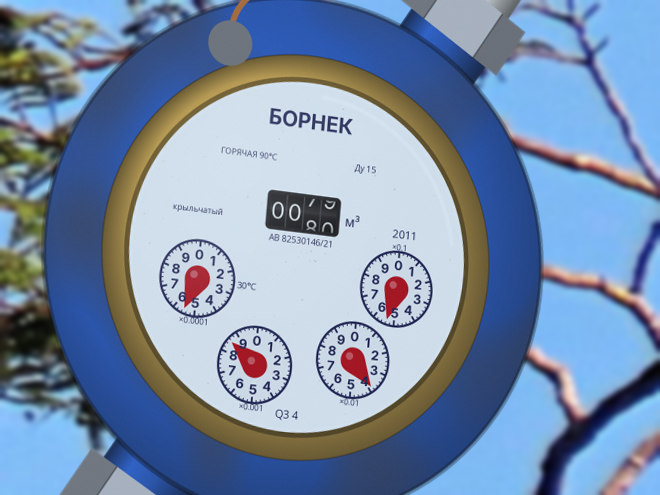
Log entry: 79.5385
